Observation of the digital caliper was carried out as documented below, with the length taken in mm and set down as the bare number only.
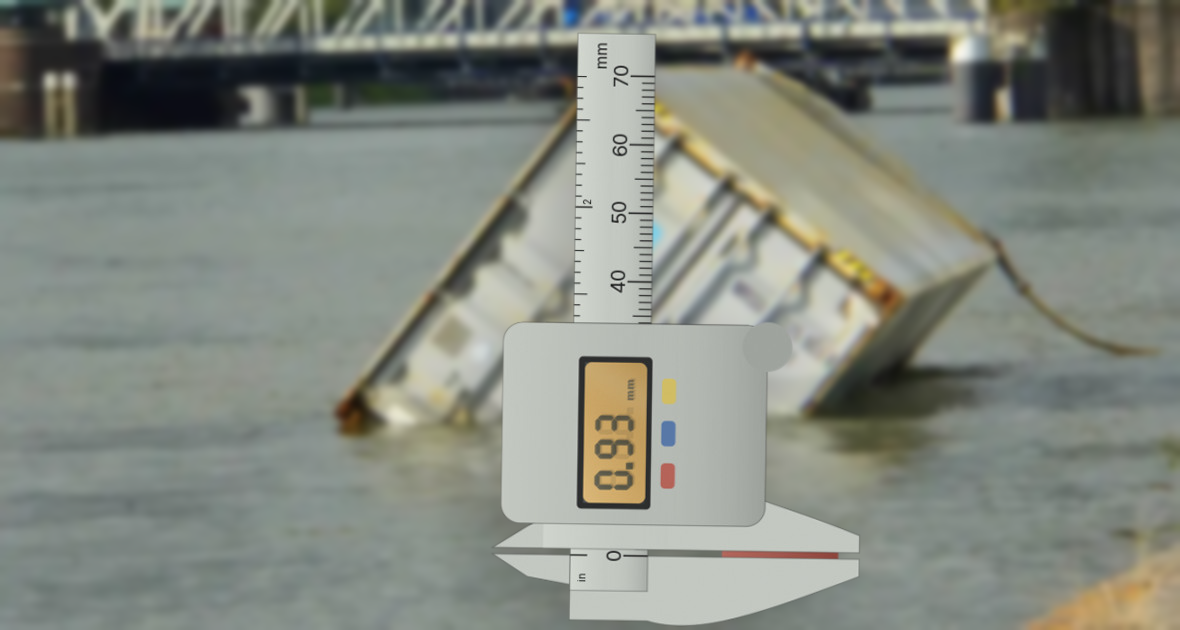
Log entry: 0.93
